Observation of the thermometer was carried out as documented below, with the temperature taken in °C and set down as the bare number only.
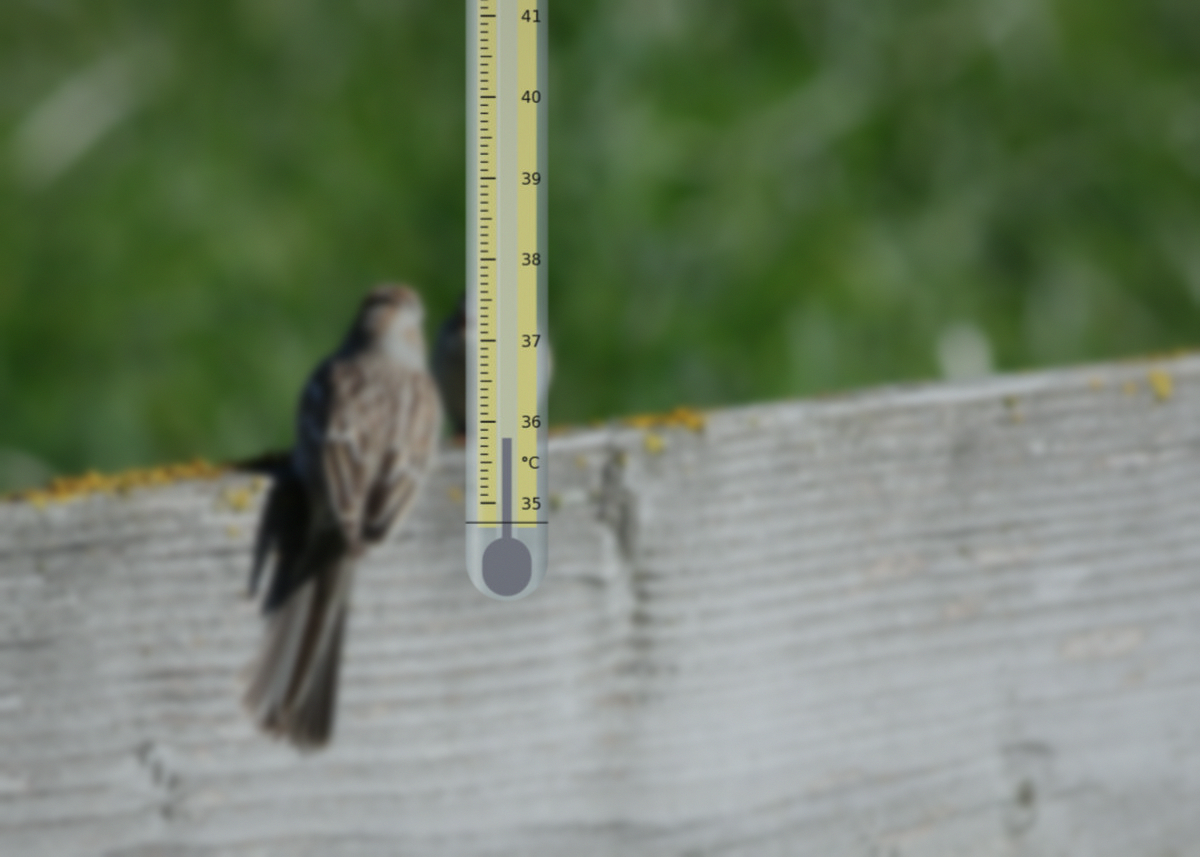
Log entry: 35.8
